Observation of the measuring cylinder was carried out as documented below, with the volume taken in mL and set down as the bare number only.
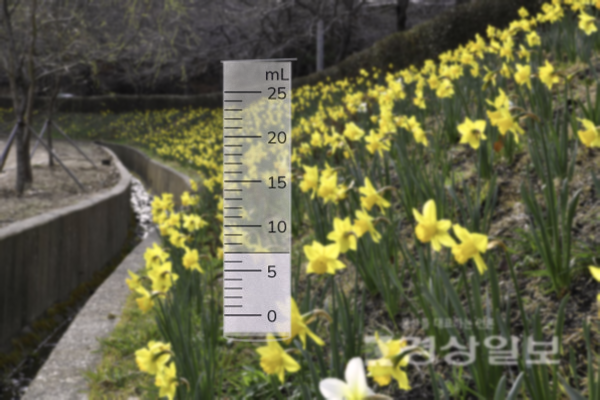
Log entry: 7
